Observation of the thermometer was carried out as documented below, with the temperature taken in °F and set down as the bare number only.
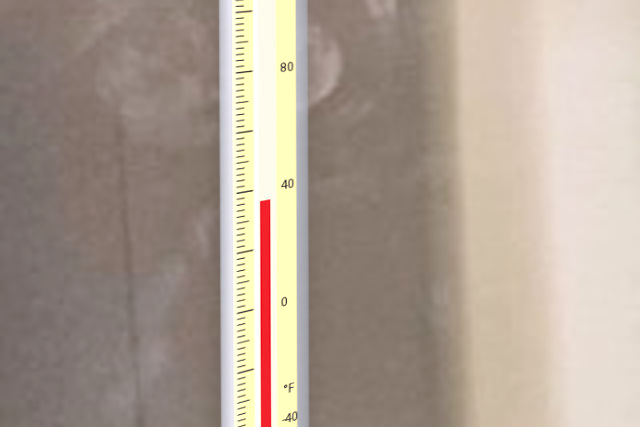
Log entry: 36
